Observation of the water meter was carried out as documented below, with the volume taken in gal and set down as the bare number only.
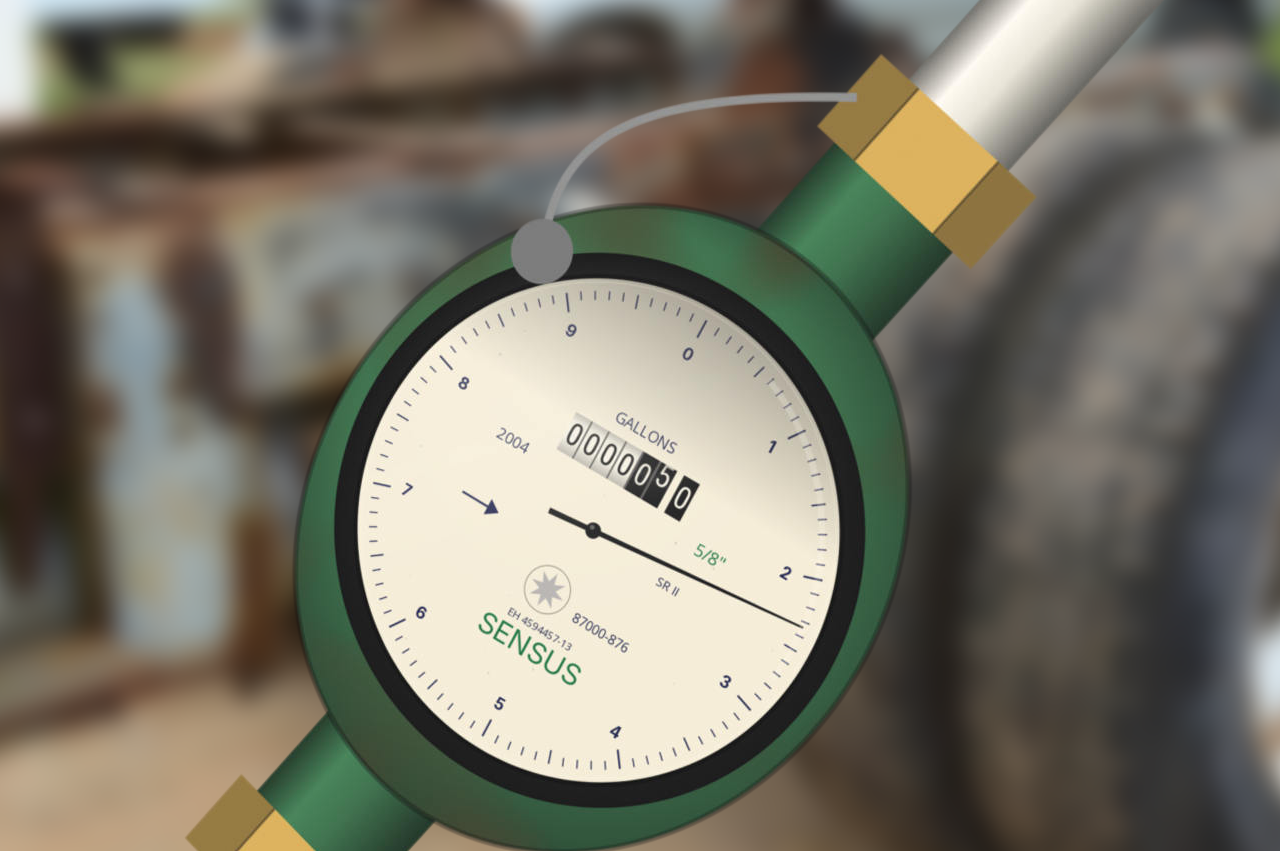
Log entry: 52.3
